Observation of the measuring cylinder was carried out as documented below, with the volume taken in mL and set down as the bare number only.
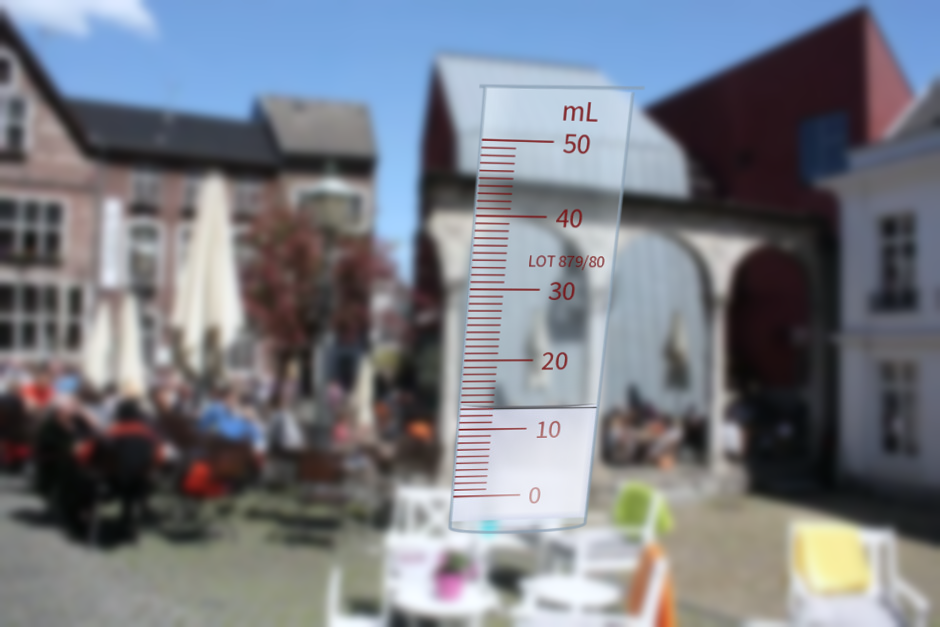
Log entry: 13
